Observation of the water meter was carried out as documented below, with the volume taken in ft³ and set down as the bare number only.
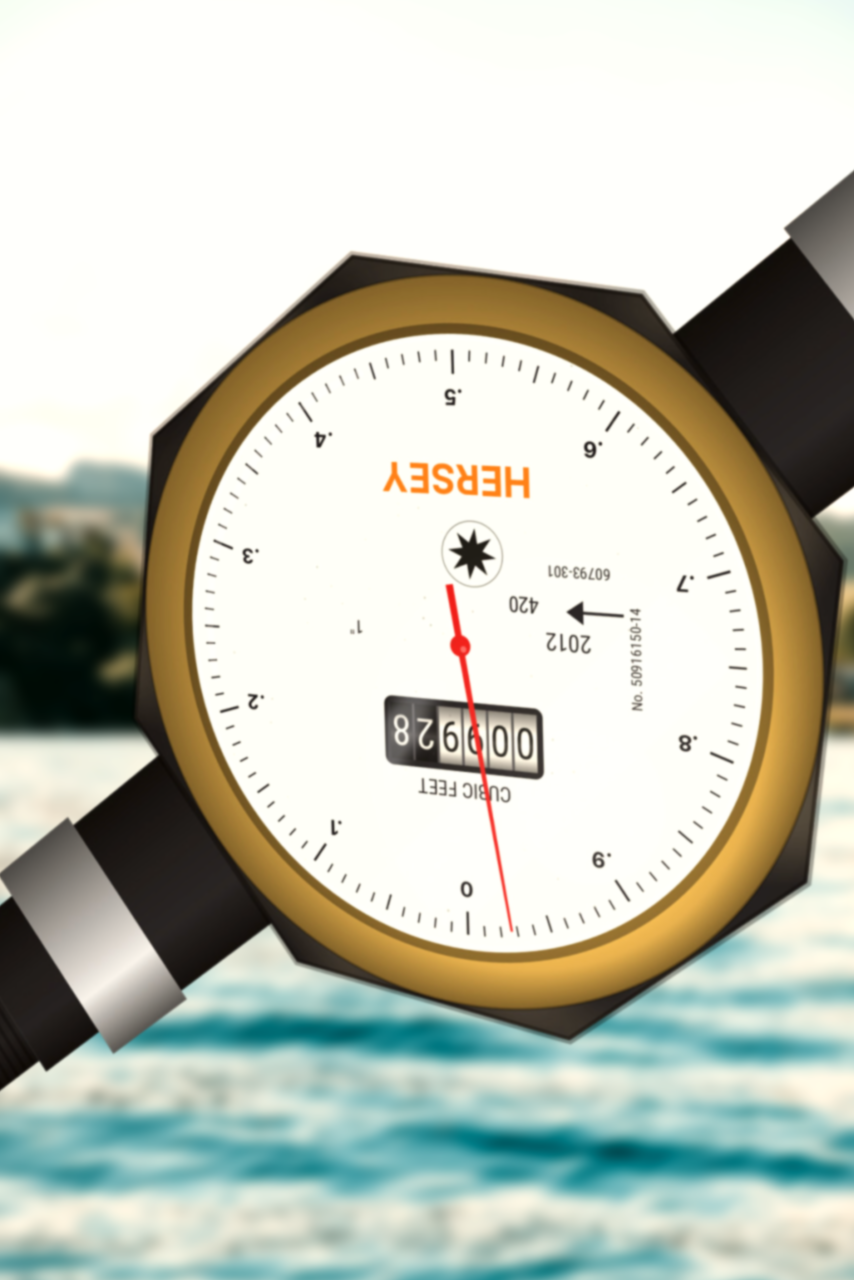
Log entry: 9927.97
